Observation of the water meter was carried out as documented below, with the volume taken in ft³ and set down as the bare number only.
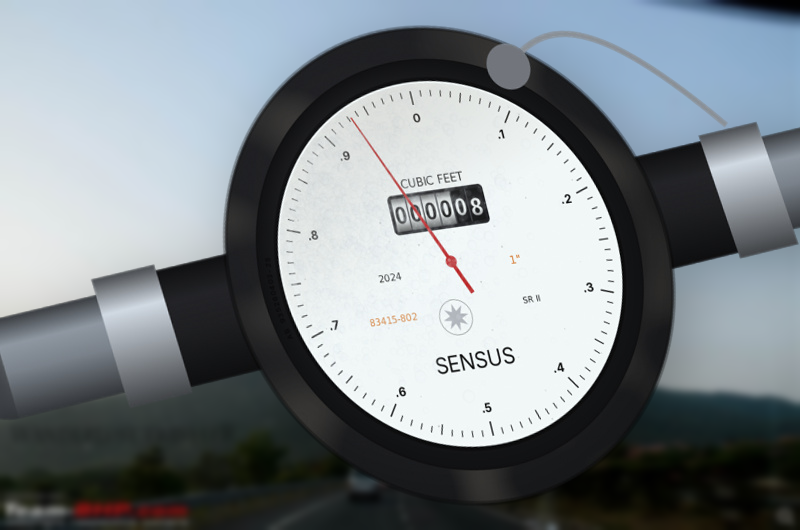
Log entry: 7.93
